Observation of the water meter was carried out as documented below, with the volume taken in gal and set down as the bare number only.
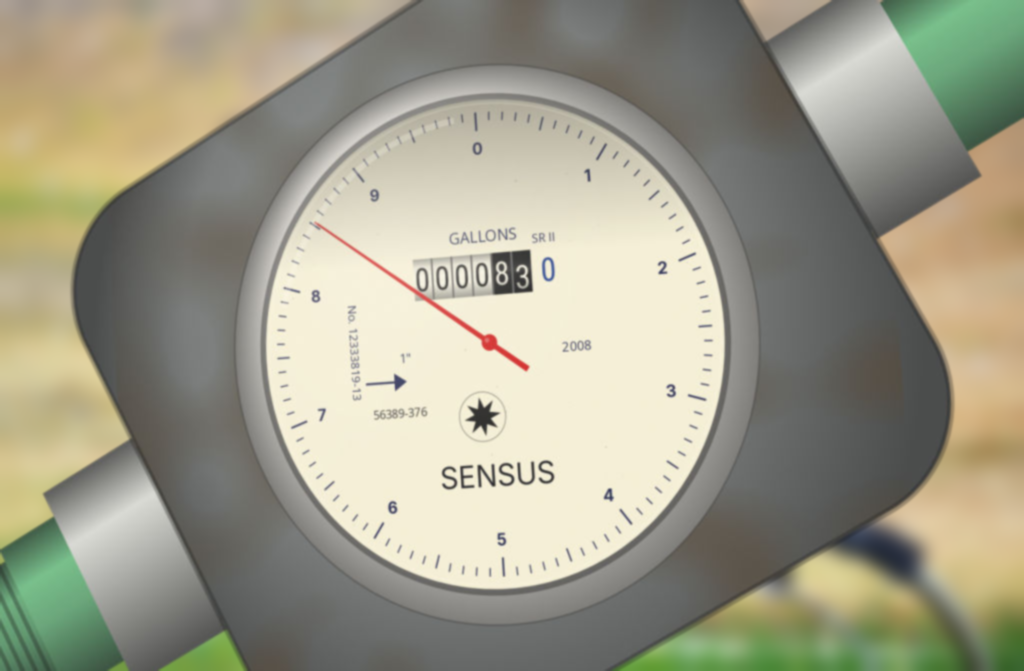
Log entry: 828.5
